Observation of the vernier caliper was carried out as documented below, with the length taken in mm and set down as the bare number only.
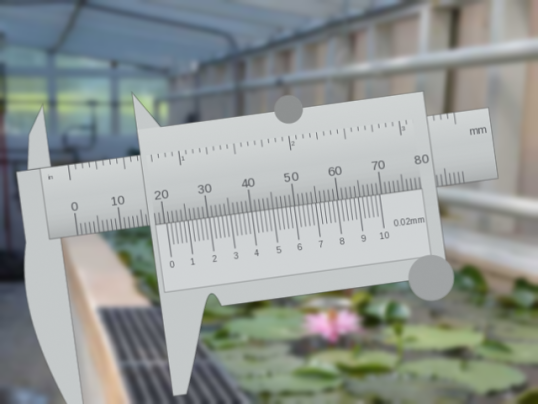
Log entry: 20.5
